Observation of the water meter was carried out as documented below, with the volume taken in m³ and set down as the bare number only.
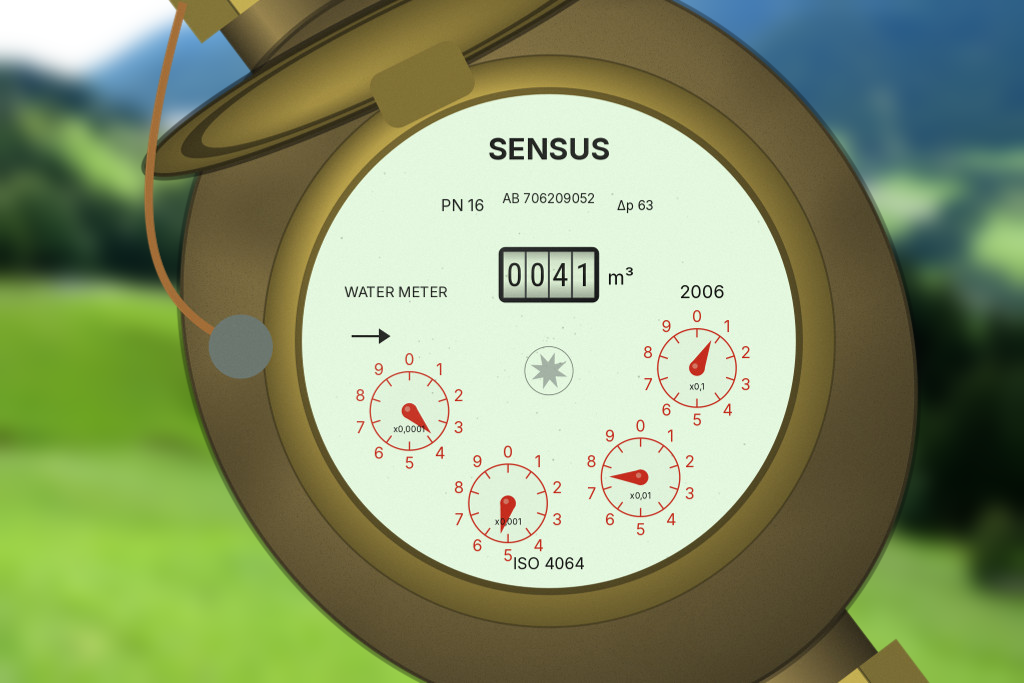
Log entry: 41.0753
